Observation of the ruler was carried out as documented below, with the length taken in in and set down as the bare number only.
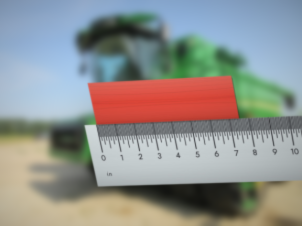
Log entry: 7.5
